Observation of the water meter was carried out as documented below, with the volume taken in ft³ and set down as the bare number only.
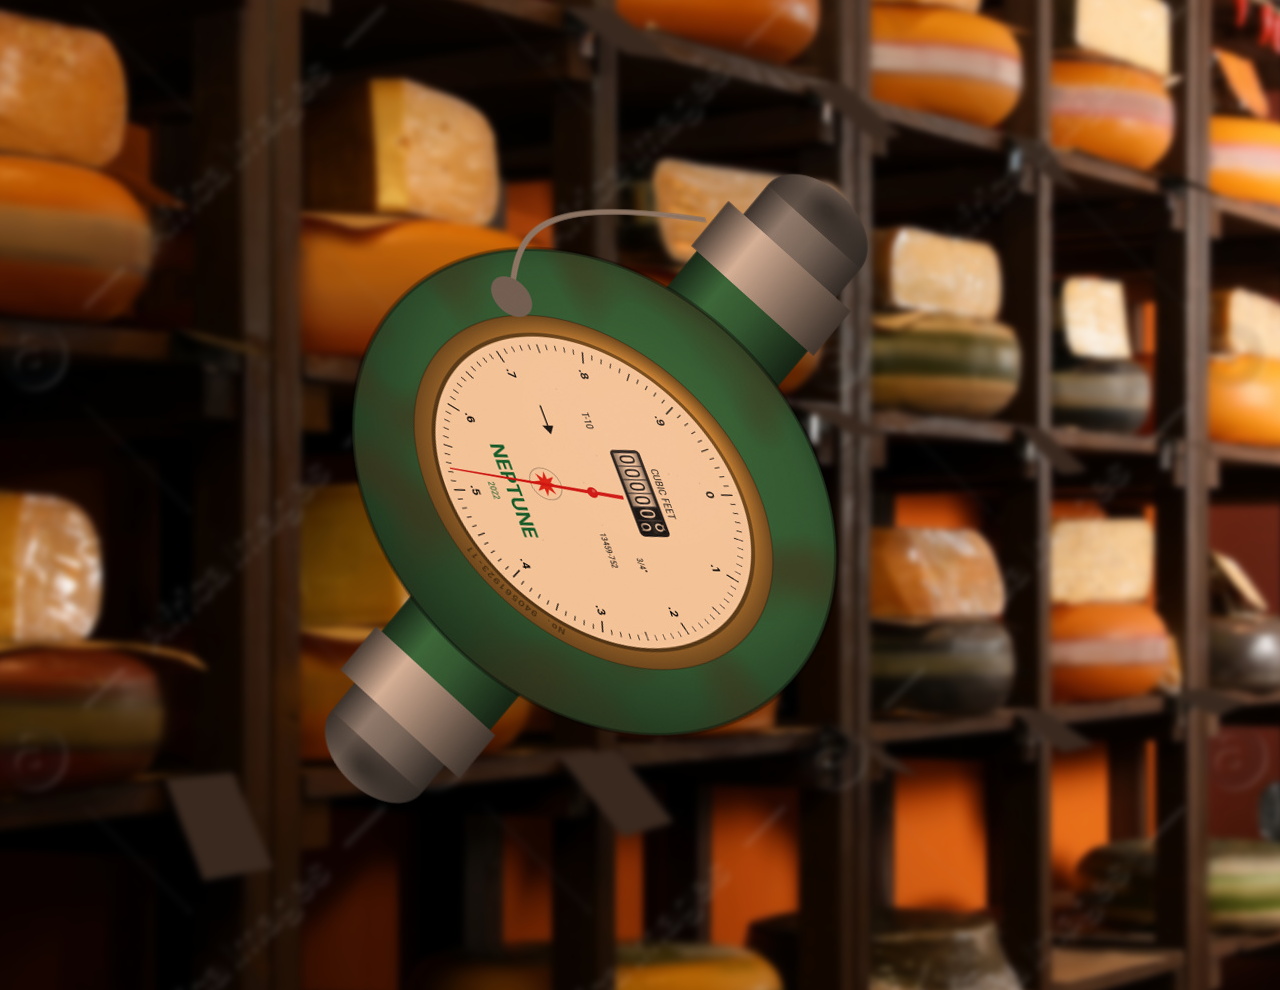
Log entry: 8.52
